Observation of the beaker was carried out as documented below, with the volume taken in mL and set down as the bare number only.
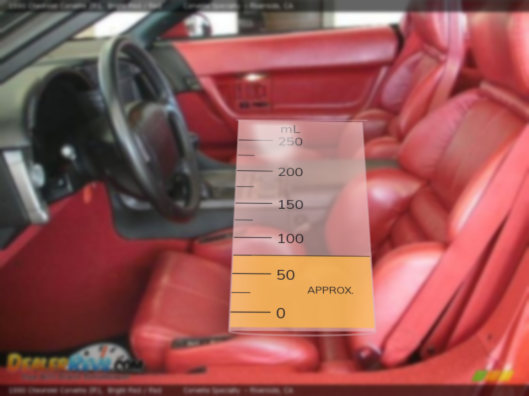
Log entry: 75
